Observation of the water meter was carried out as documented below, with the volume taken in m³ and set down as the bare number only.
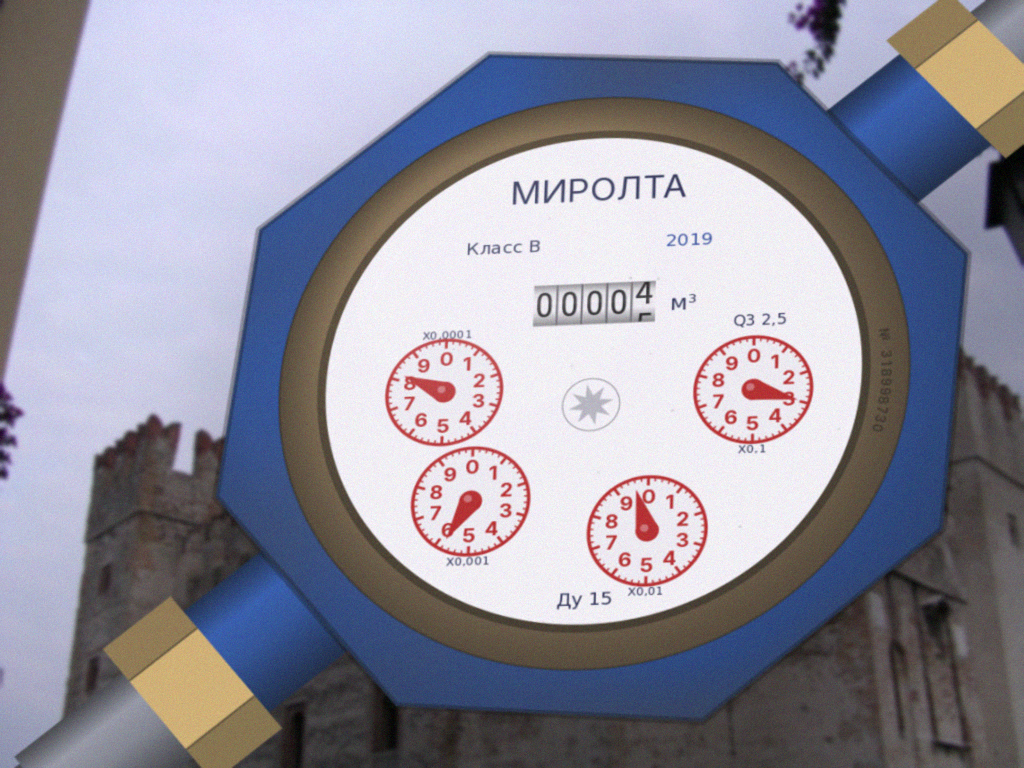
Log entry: 4.2958
